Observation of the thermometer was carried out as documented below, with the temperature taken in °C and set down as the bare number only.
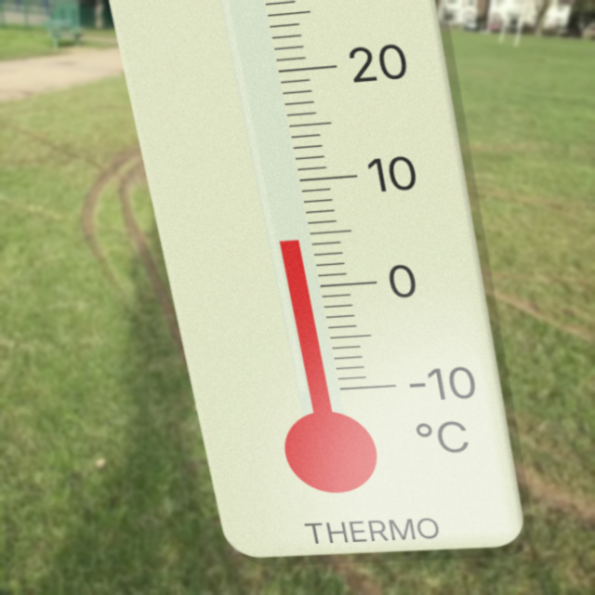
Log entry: 4.5
